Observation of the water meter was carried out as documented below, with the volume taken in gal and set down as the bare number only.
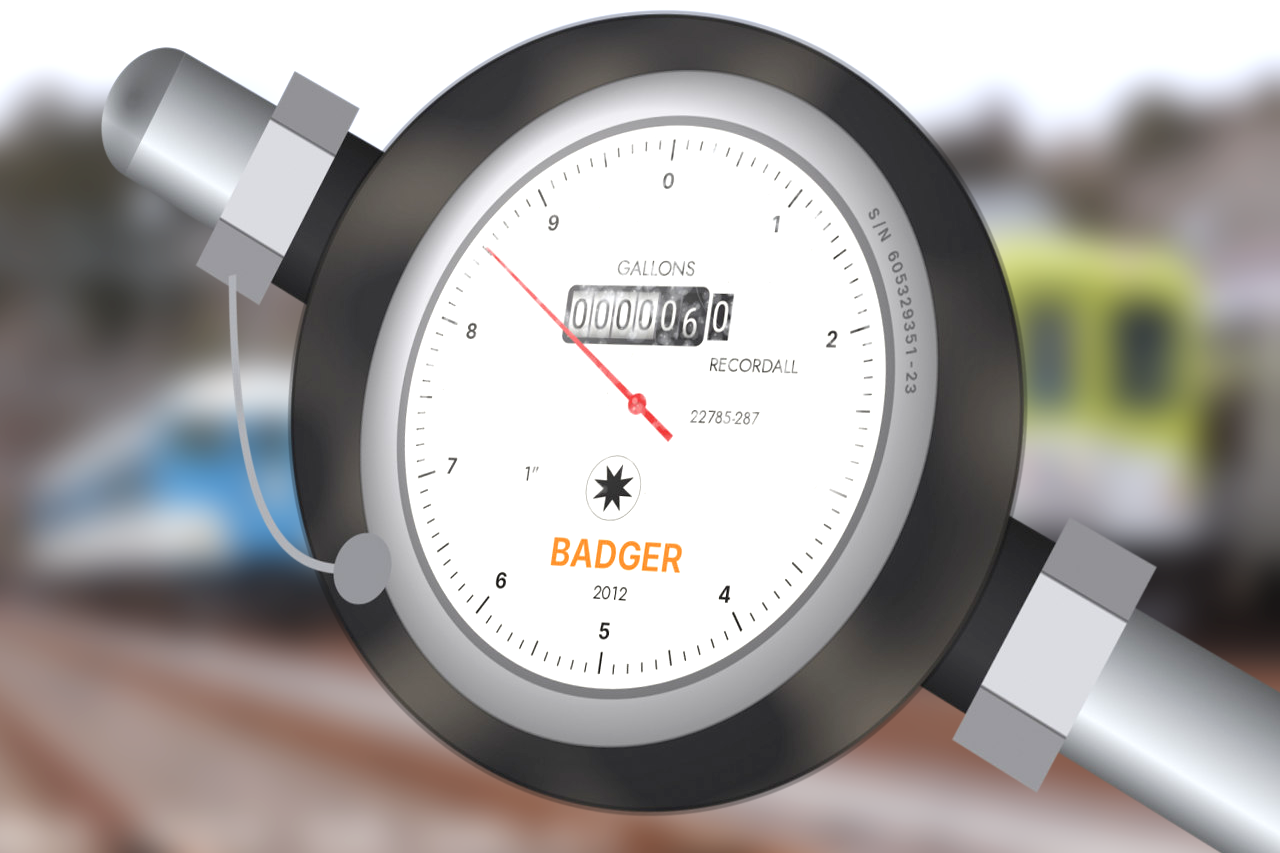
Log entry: 58.5
